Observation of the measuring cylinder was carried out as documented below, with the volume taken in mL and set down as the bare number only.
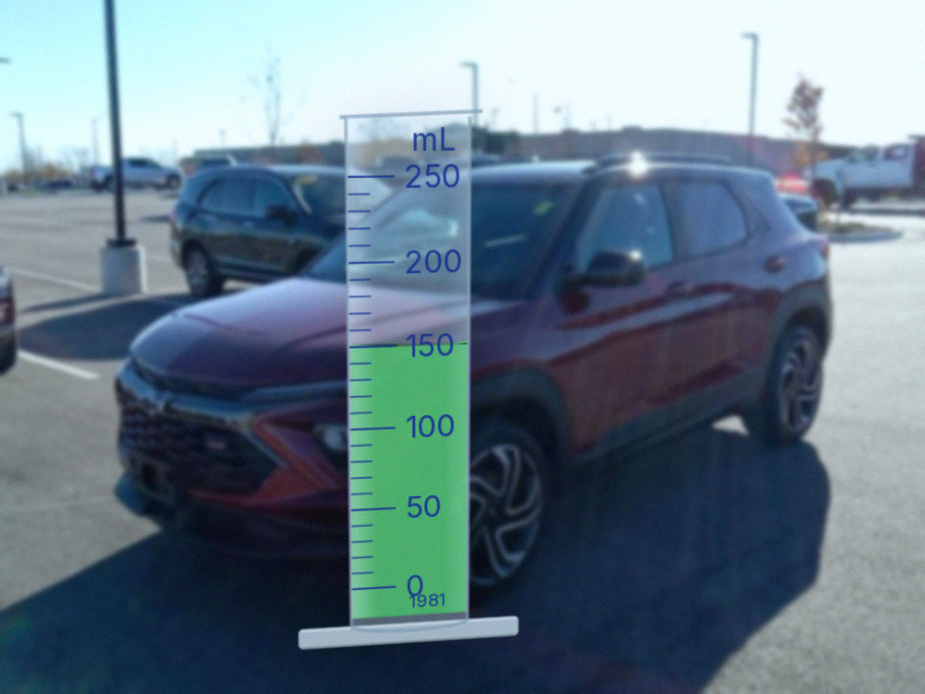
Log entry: 150
